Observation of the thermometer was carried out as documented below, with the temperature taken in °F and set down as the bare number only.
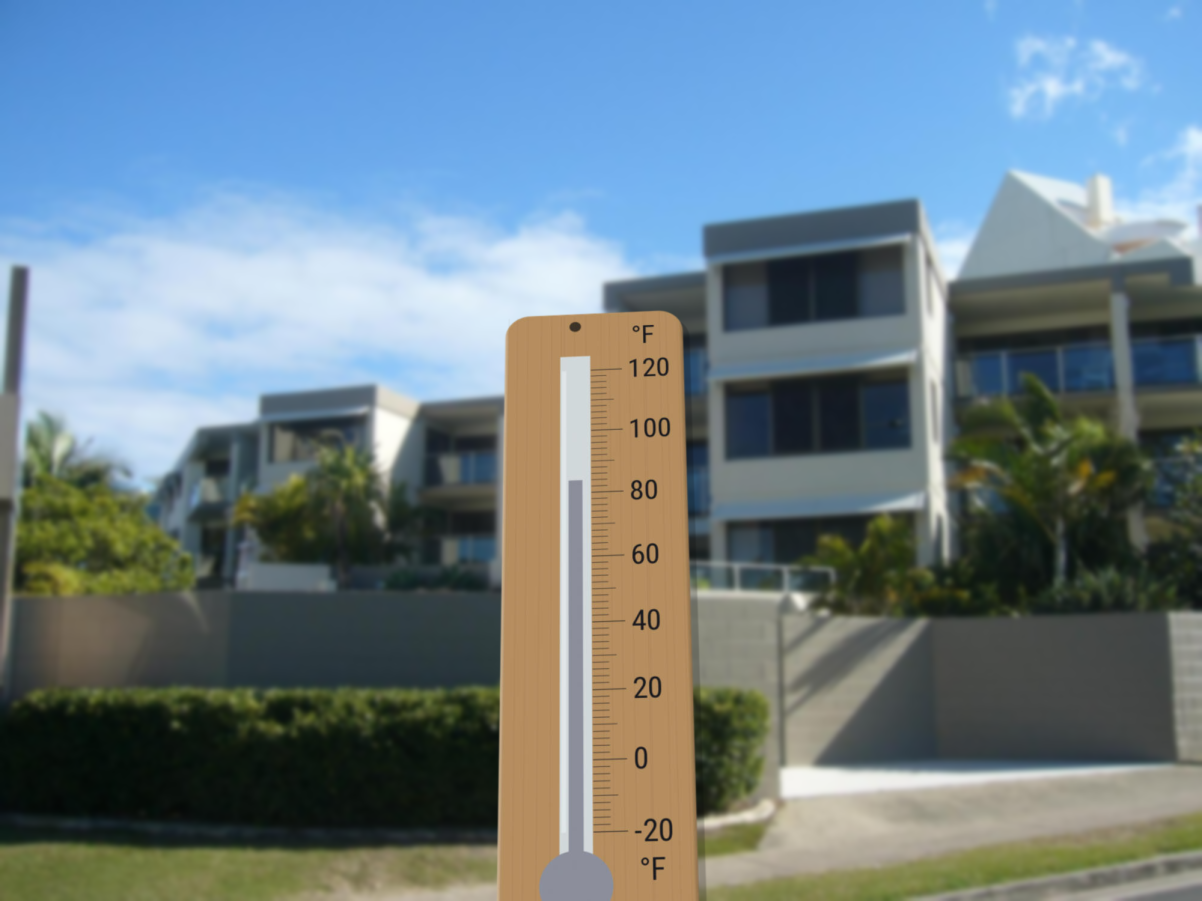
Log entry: 84
